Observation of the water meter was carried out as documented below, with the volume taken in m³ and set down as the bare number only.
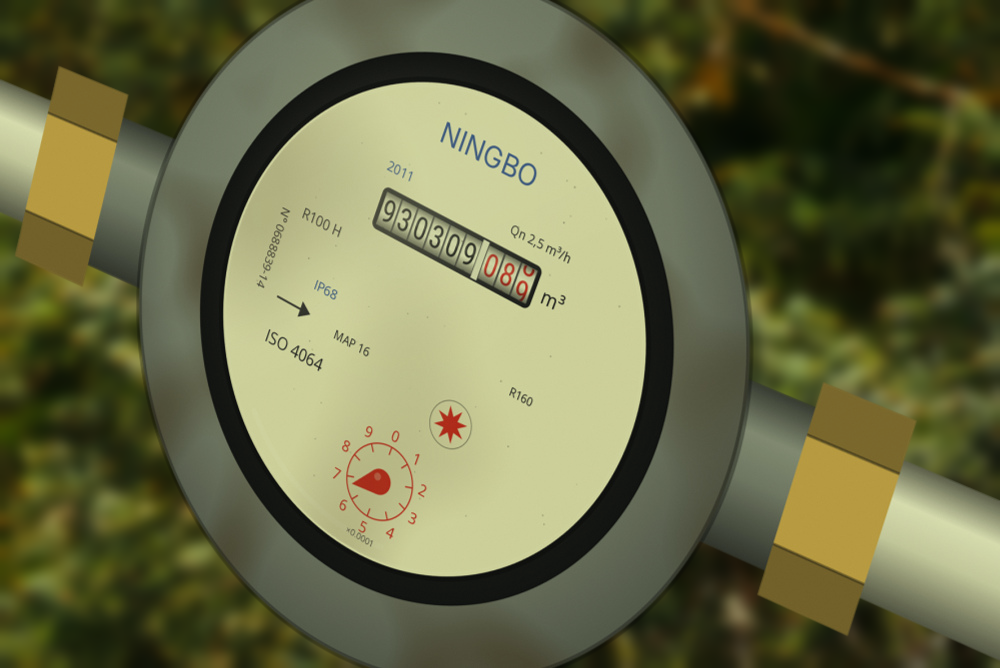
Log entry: 930309.0886
